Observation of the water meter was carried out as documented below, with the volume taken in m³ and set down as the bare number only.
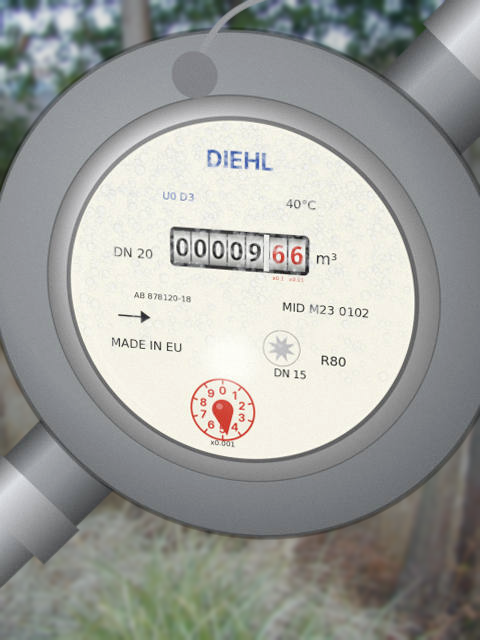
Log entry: 9.664
